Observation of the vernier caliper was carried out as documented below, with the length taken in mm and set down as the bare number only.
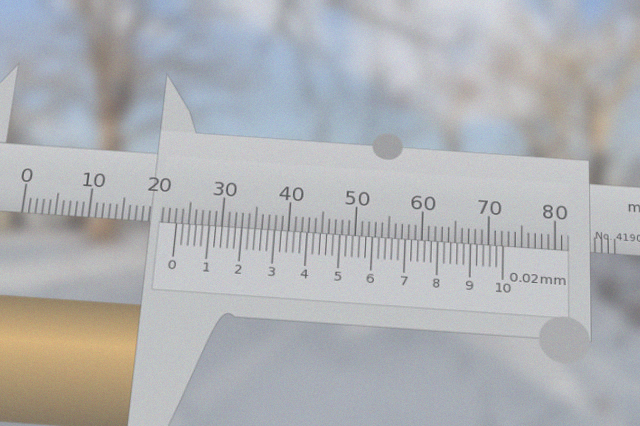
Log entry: 23.2
